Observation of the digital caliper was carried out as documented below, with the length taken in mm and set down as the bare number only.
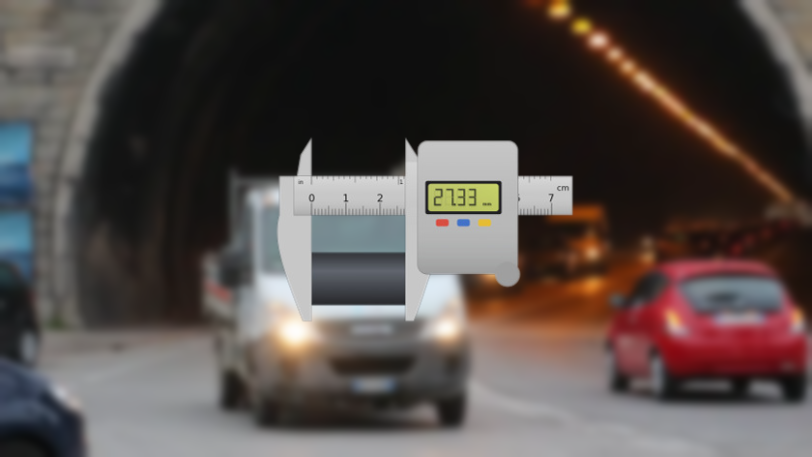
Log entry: 27.33
